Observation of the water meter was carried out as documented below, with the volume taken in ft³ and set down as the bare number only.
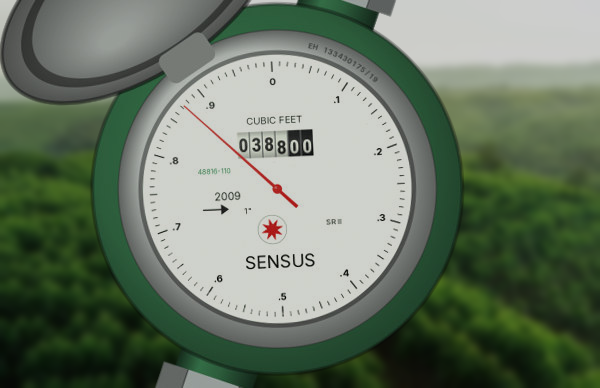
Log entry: 38799.87
